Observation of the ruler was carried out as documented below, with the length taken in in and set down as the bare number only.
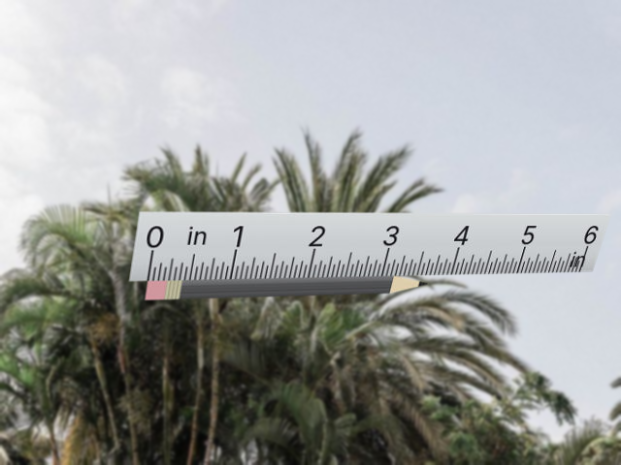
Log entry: 3.6875
